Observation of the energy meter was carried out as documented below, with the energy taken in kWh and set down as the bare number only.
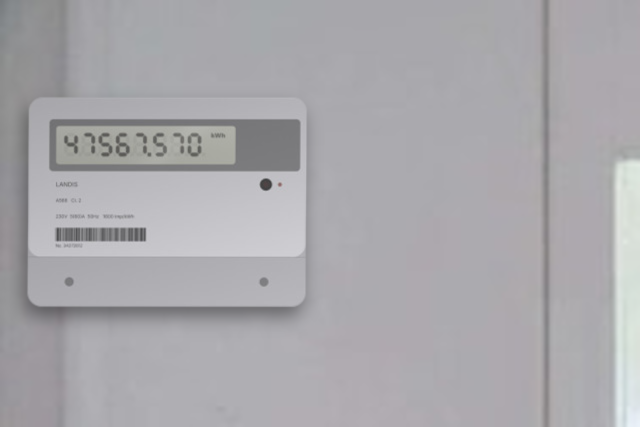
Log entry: 47567.570
